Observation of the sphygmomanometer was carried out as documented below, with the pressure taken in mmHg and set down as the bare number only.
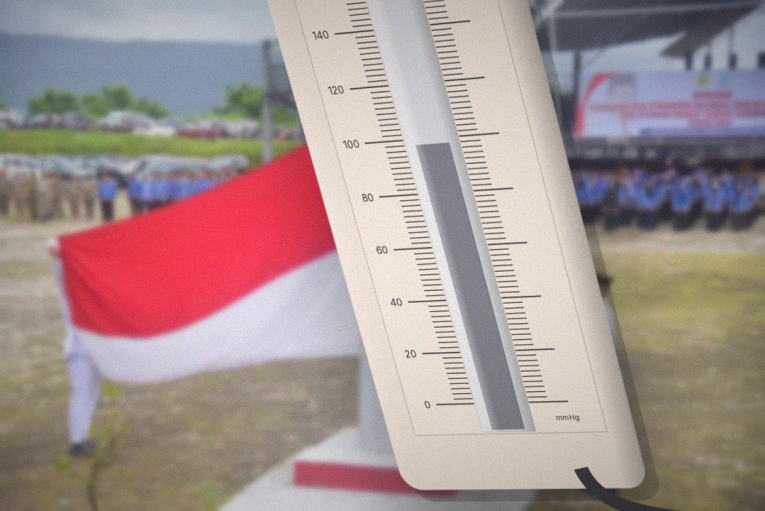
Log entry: 98
